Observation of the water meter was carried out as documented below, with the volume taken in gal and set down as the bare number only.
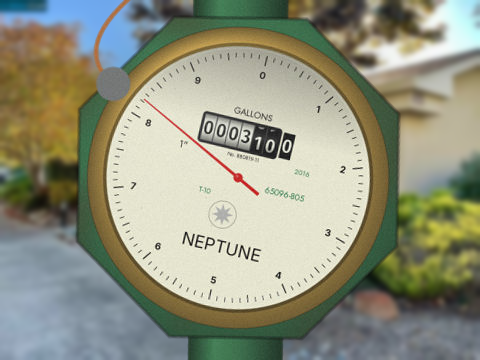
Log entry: 3098.2
